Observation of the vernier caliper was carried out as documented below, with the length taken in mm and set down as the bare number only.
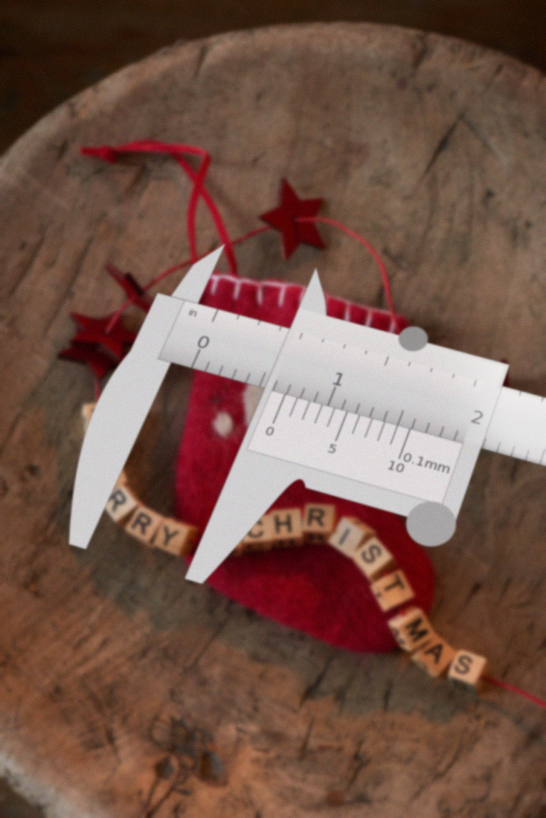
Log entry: 6.9
